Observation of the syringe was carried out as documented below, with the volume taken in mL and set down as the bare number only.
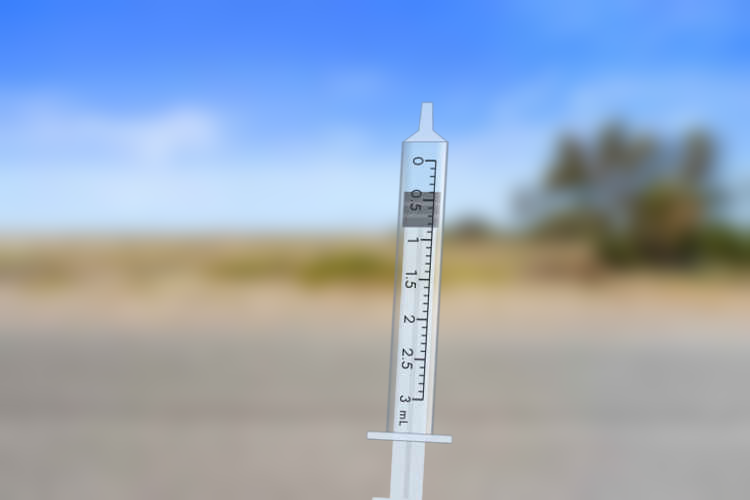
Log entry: 0.4
